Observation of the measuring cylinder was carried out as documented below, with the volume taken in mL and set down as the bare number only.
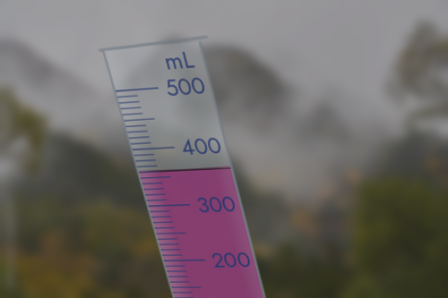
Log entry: 360
